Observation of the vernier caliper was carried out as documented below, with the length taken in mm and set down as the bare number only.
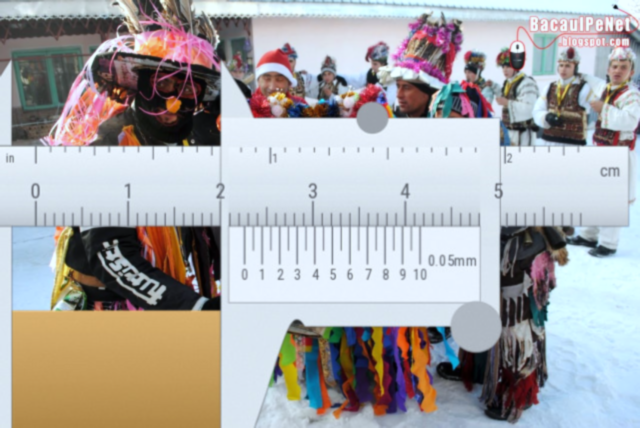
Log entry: 22.6
